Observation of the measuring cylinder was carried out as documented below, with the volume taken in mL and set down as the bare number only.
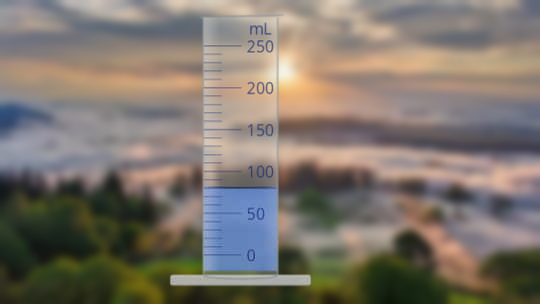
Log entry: 80
